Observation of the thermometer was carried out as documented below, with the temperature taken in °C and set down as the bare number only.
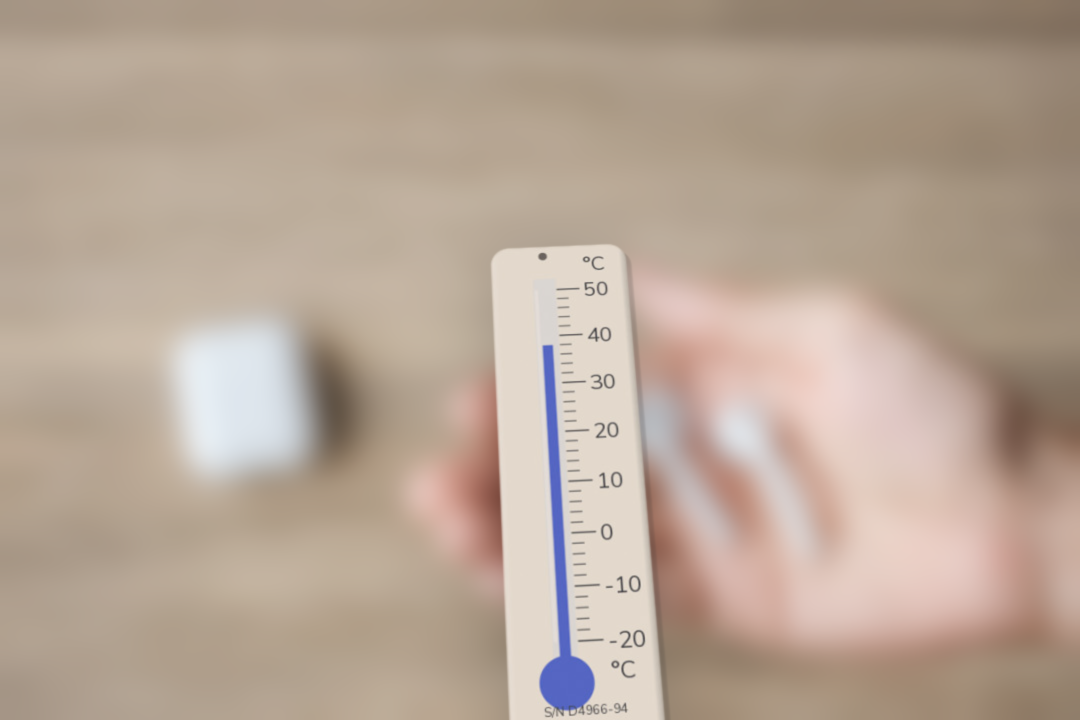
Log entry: 38
